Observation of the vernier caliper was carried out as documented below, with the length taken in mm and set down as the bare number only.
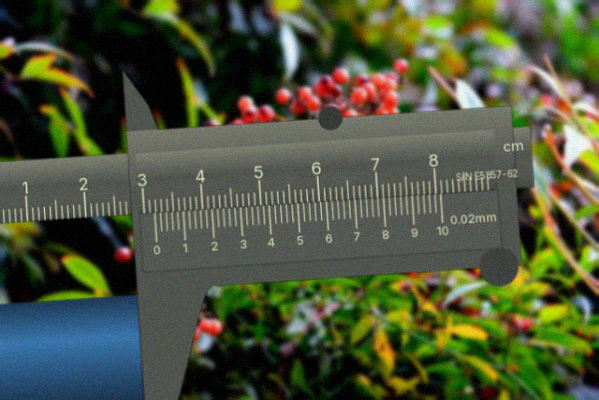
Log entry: 31.8
